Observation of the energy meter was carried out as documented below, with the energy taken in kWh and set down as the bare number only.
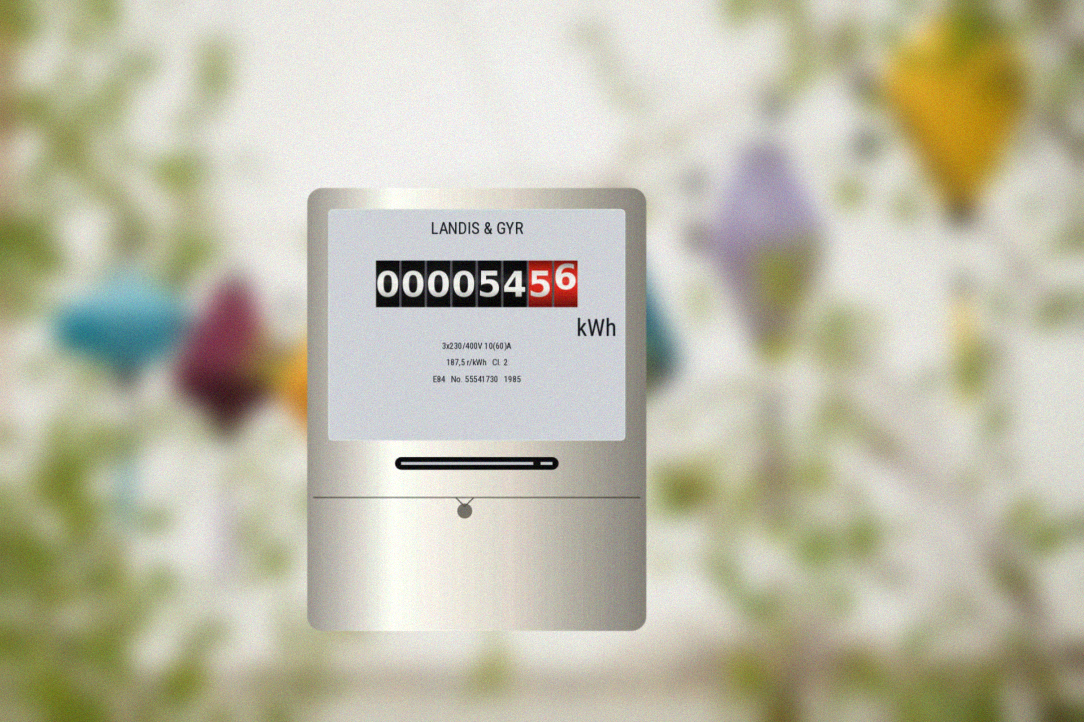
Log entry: 54.56
